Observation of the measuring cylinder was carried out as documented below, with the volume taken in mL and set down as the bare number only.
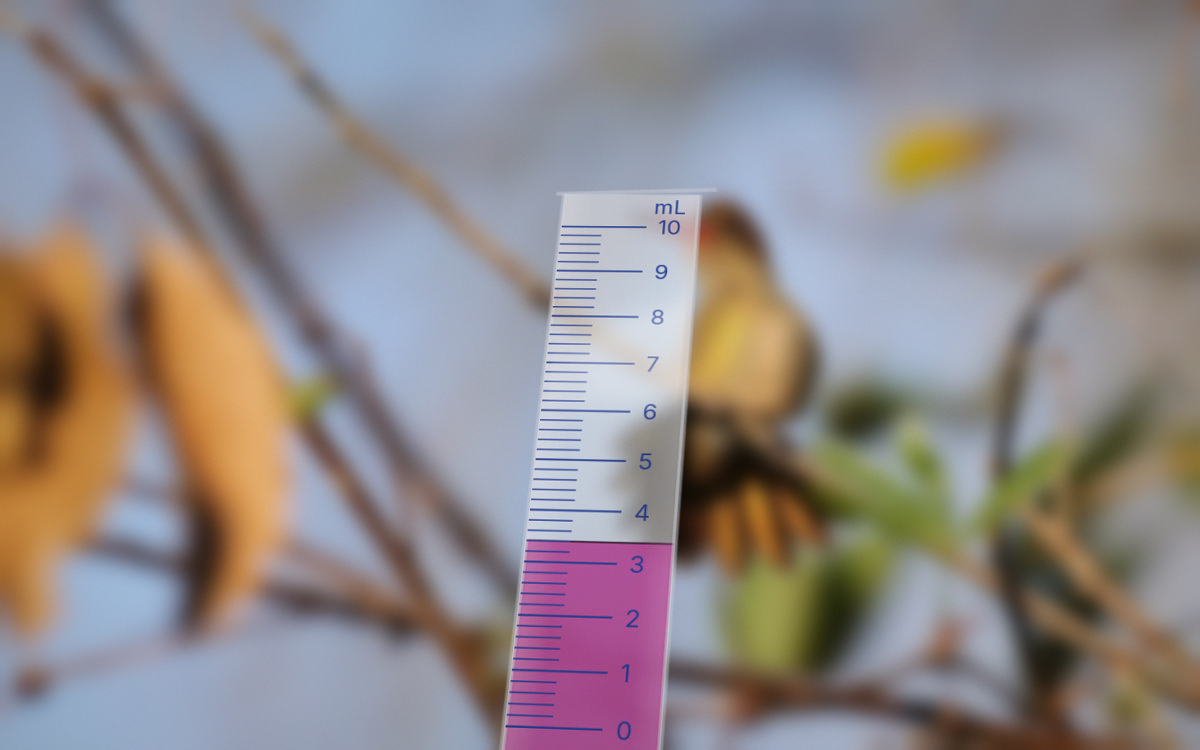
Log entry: 3.4
